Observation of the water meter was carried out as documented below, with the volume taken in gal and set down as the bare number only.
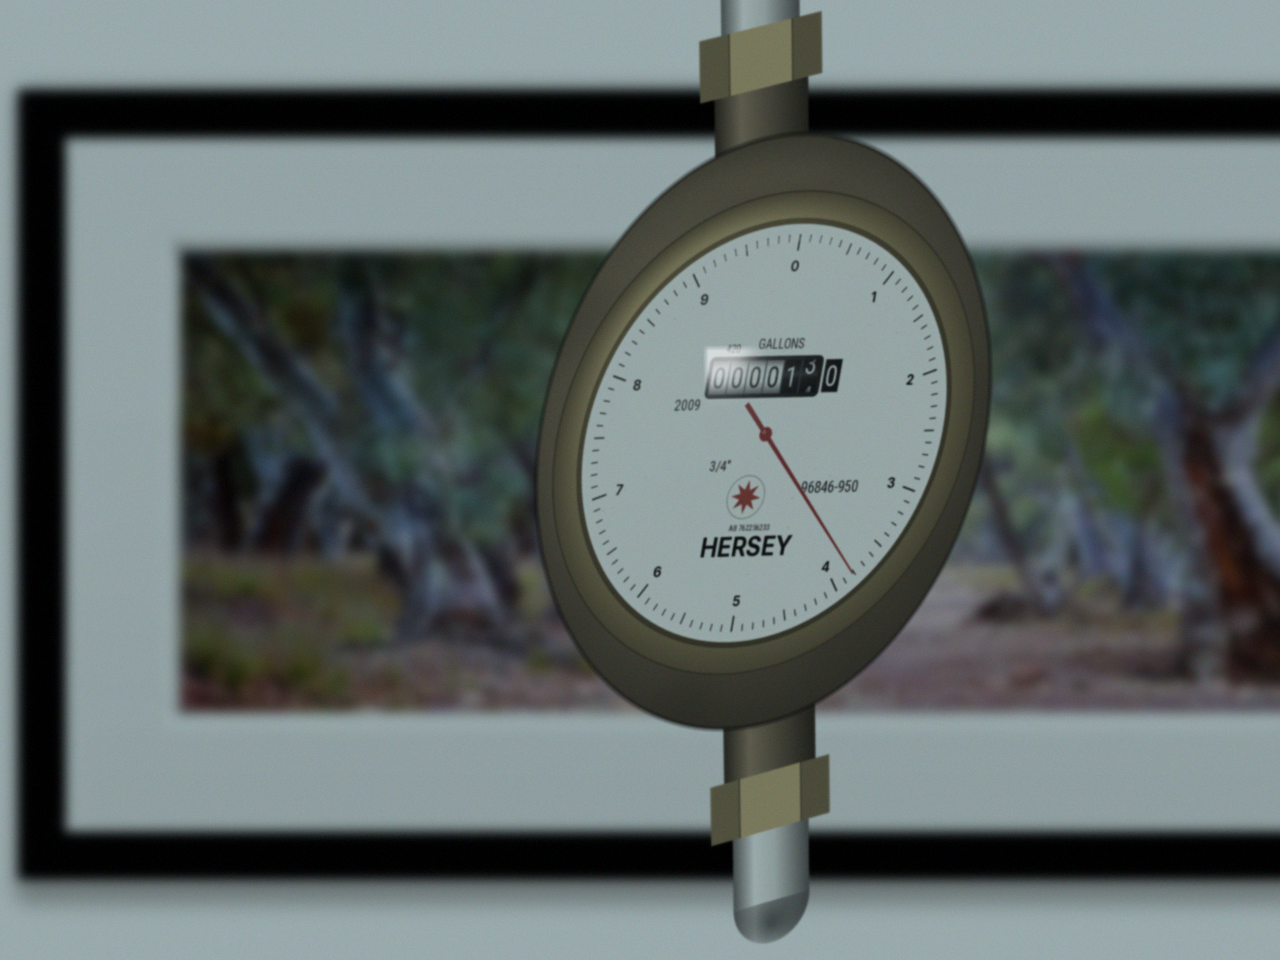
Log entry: 133.8
